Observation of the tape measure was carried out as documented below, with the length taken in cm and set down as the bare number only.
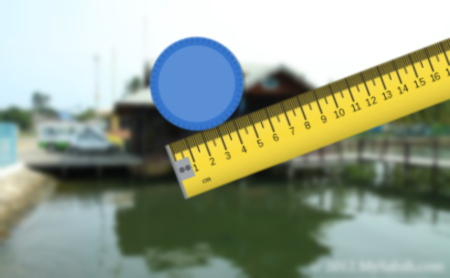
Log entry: 5.5
